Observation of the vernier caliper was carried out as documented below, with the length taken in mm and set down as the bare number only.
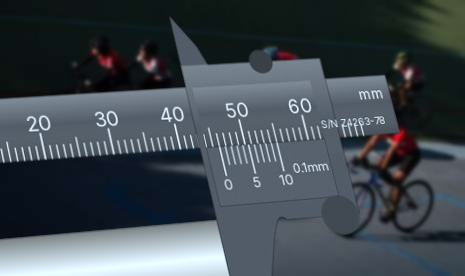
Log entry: 46.0
